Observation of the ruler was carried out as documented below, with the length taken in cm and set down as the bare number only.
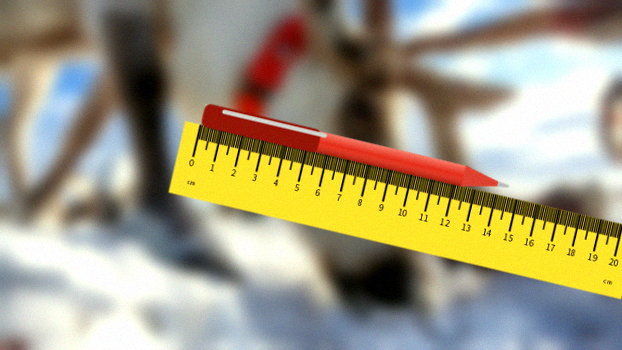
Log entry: 14.5
